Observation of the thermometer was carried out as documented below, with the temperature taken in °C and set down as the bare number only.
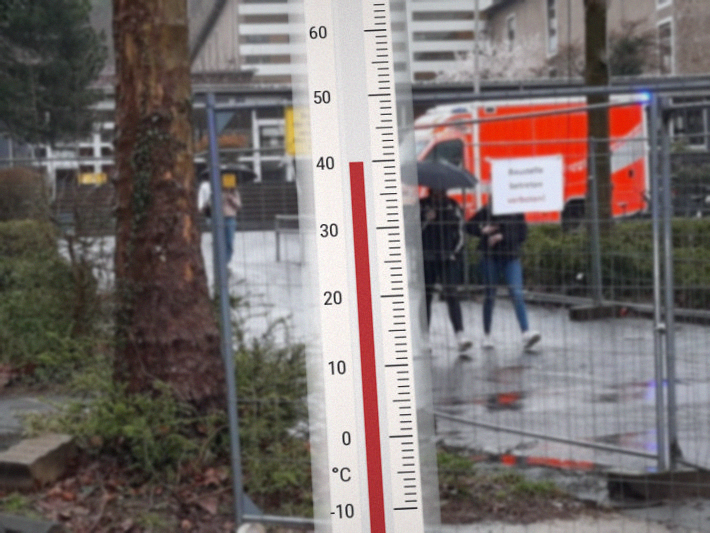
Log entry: 40
